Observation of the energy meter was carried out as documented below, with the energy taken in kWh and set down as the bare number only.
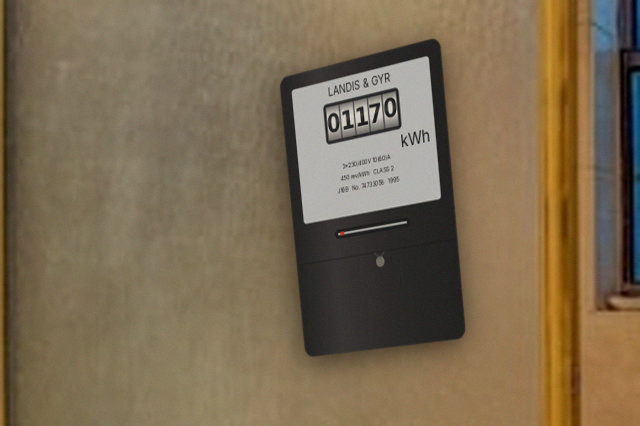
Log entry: 1170
